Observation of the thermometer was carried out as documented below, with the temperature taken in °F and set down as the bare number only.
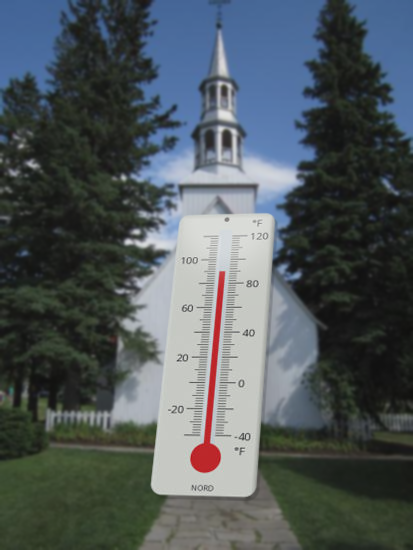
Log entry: 90
